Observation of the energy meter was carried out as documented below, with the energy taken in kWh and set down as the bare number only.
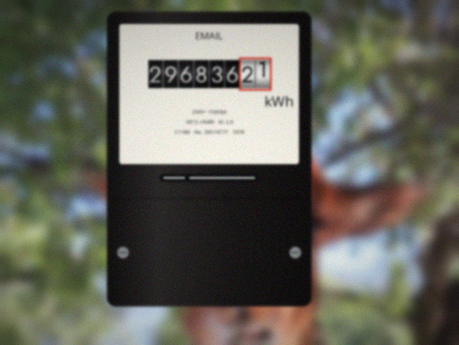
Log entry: 296836.21
